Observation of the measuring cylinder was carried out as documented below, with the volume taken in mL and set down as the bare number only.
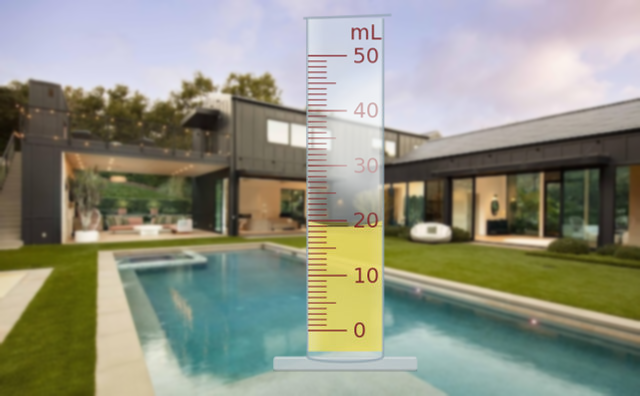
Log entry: 19
